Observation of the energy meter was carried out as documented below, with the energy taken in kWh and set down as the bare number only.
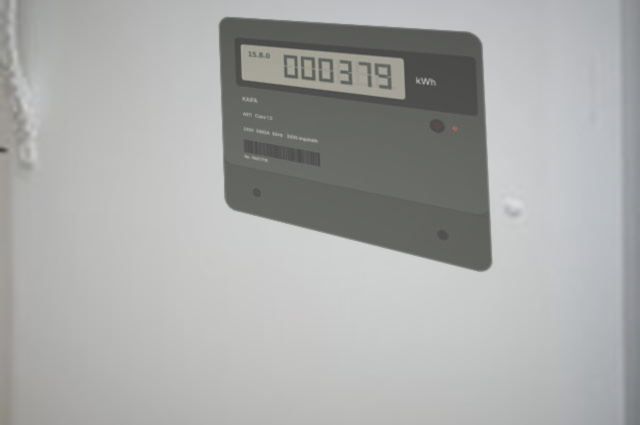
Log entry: 379
